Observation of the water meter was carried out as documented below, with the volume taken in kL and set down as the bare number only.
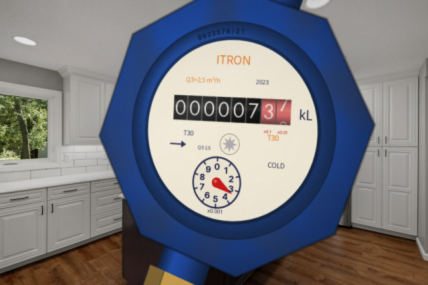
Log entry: 7.373
